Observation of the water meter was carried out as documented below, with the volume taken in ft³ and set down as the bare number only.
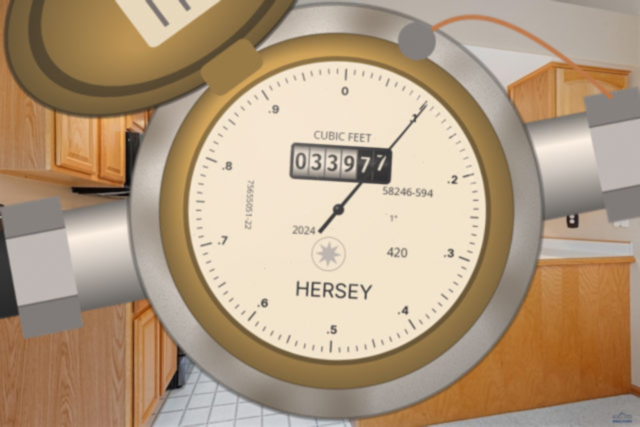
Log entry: 33977.10
